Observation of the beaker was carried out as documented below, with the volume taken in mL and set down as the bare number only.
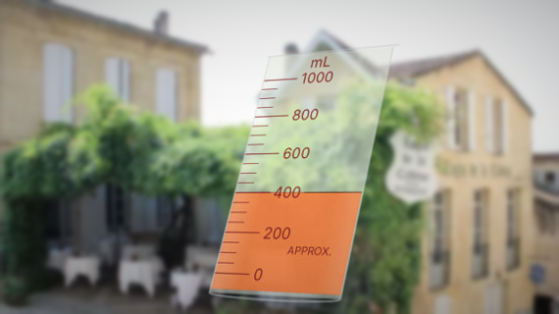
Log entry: 400
